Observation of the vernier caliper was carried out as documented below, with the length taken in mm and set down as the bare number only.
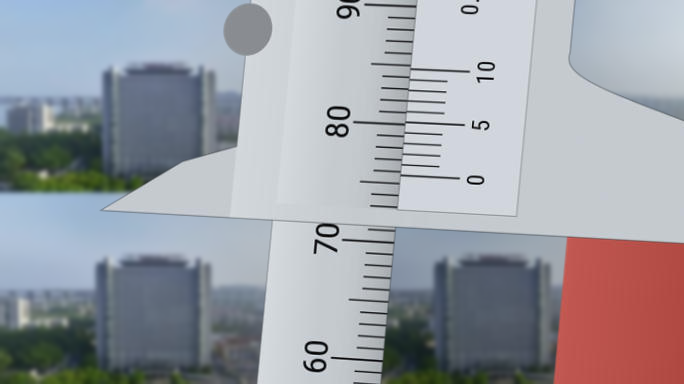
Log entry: 75.7
